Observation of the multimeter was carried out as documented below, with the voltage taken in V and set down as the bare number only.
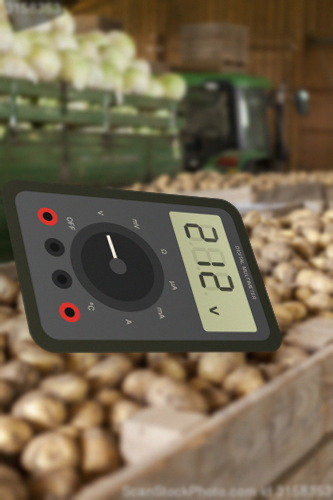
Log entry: 212
